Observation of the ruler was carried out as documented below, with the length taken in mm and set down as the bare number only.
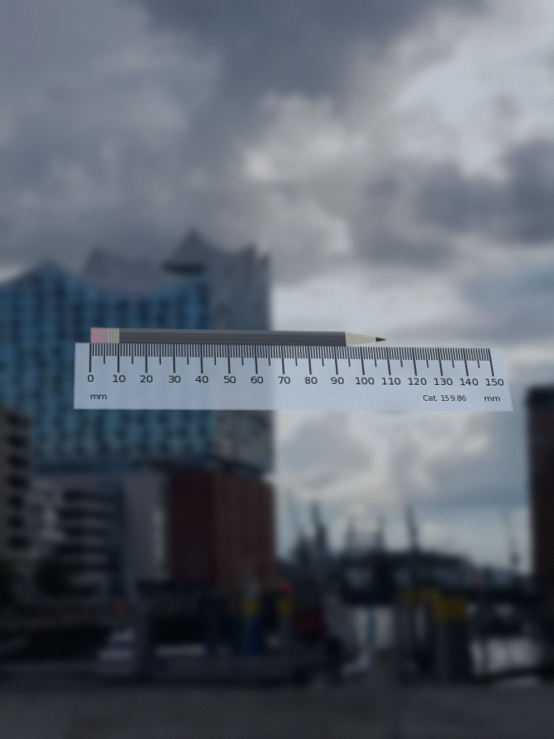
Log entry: 110
